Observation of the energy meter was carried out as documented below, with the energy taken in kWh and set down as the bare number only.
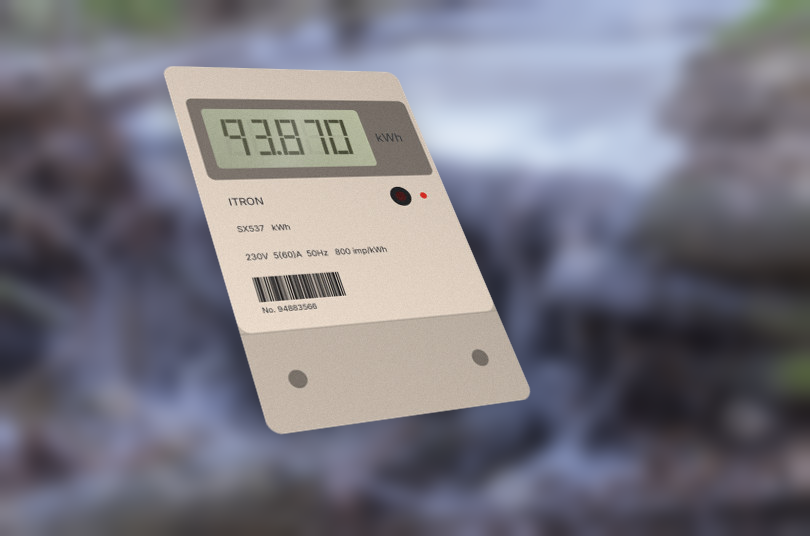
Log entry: 93.870
